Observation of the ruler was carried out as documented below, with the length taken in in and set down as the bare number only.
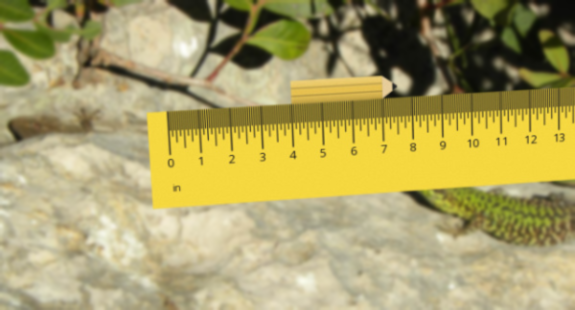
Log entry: 3.5
